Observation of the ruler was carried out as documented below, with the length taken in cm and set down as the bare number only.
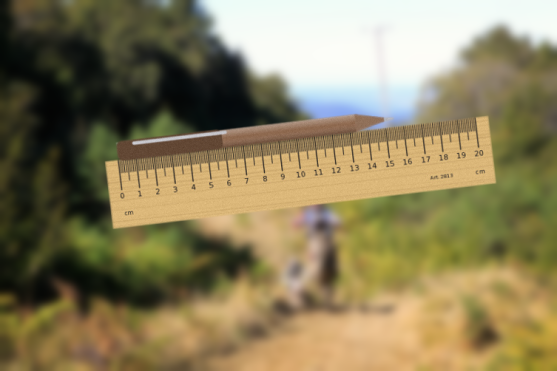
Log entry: 15.5
